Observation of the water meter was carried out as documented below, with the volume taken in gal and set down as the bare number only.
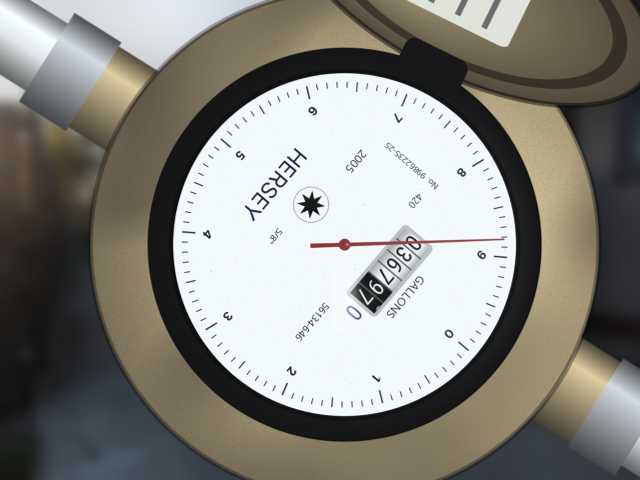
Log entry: 367968.8
